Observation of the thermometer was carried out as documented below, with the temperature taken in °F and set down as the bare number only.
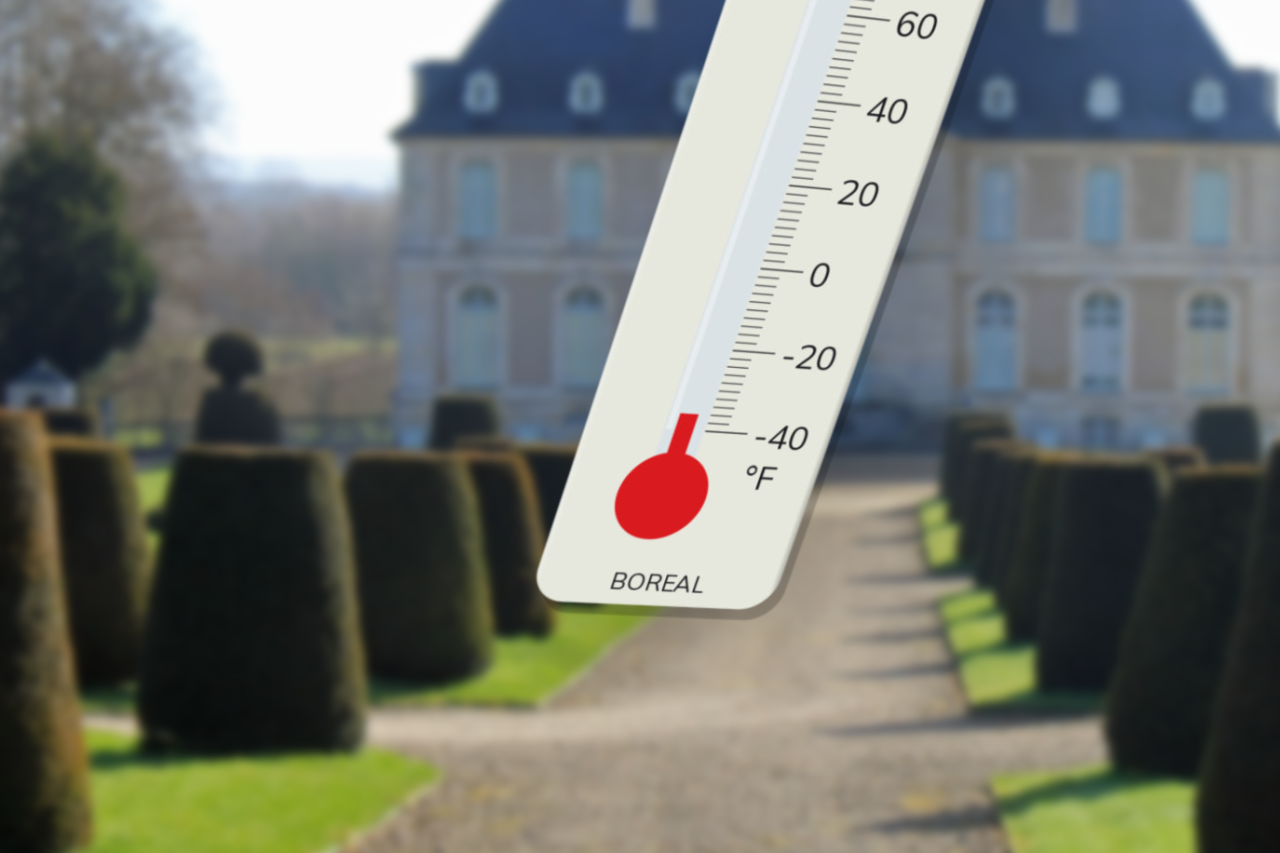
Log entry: -36
